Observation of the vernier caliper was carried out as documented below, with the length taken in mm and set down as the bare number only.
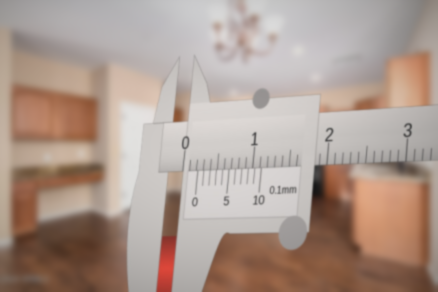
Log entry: 2.2
